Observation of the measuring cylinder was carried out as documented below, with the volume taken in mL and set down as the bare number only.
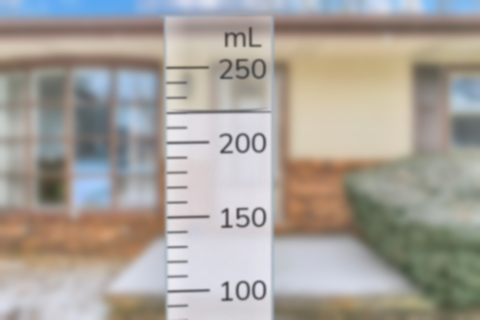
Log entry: 220
